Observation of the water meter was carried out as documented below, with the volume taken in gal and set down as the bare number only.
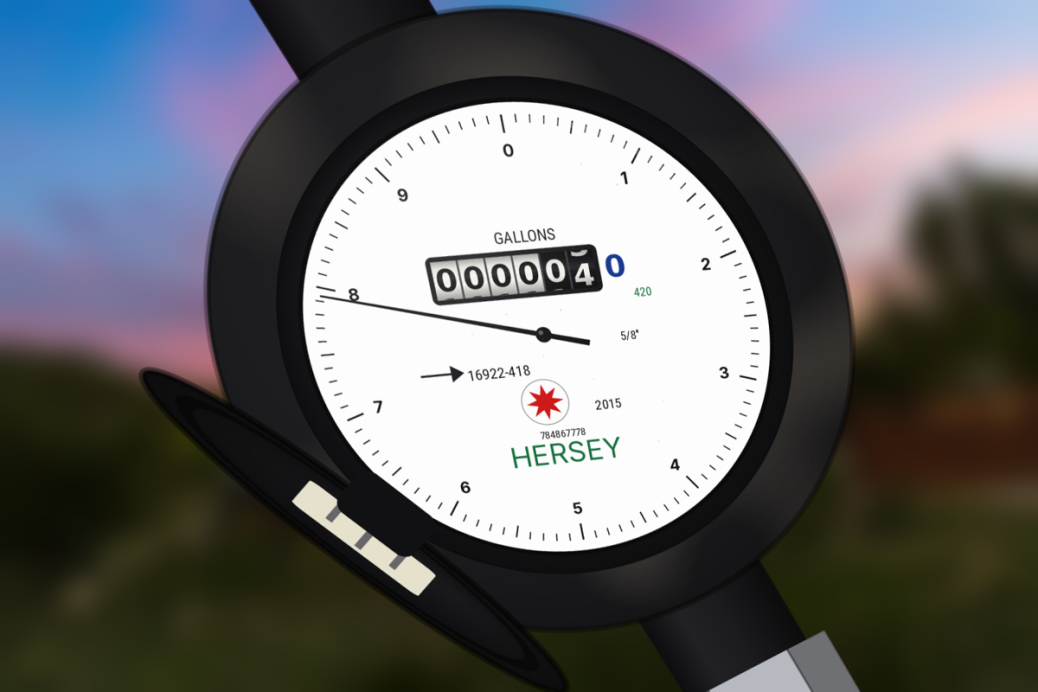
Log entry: 37.9
